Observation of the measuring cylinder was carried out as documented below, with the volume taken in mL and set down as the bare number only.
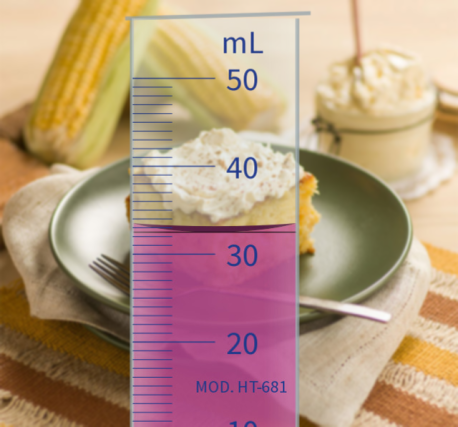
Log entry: 32.5
